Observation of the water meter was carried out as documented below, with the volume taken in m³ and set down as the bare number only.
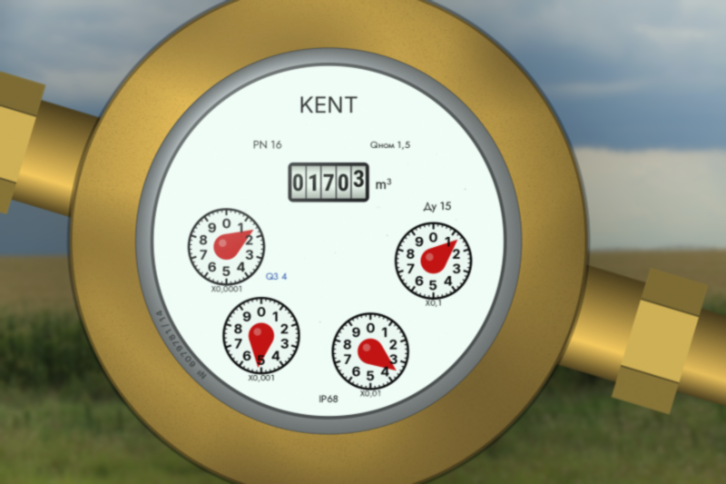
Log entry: 1703.1351
